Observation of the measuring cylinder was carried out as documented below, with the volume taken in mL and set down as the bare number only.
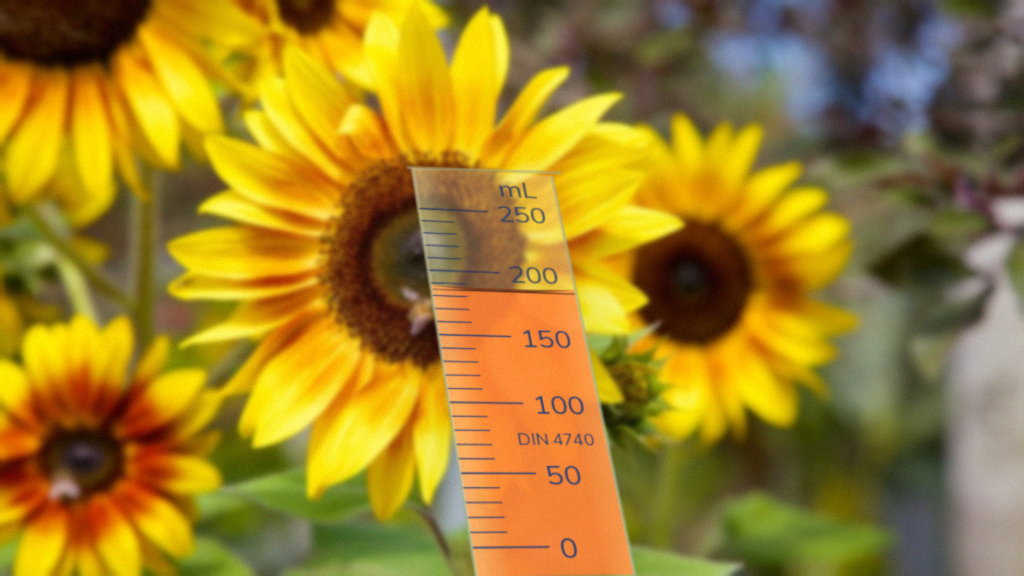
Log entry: 185
